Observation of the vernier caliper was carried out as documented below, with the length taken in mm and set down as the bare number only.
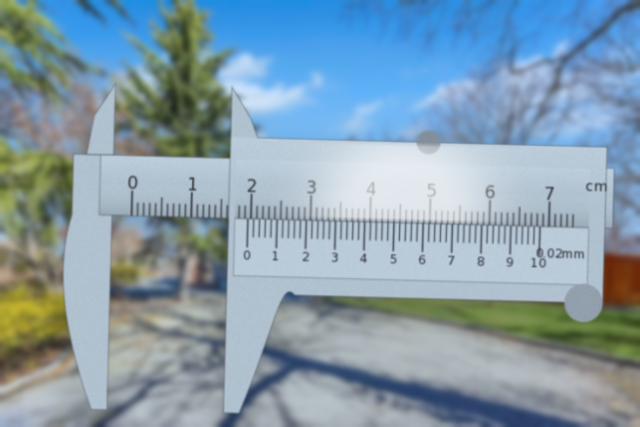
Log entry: 19.5
